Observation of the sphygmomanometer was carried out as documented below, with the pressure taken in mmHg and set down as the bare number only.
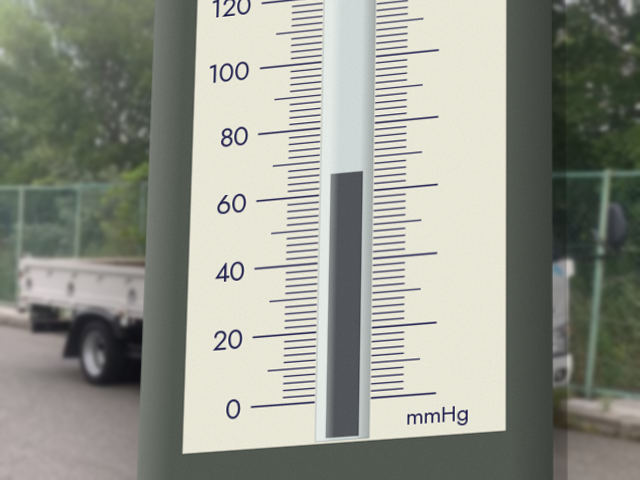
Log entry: 66
